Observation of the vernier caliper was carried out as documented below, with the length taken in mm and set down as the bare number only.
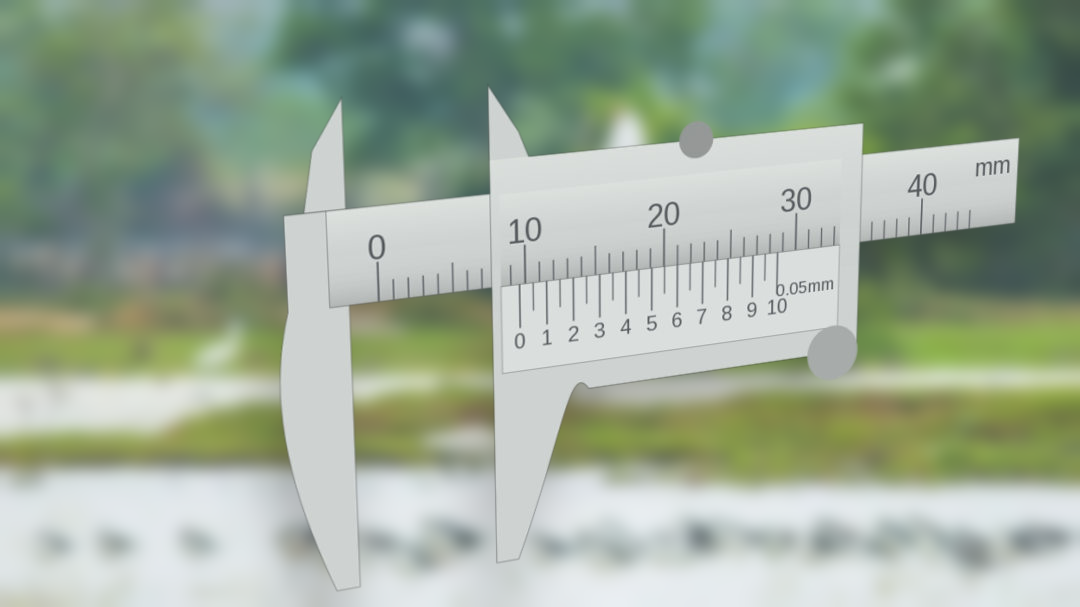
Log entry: 9.6
